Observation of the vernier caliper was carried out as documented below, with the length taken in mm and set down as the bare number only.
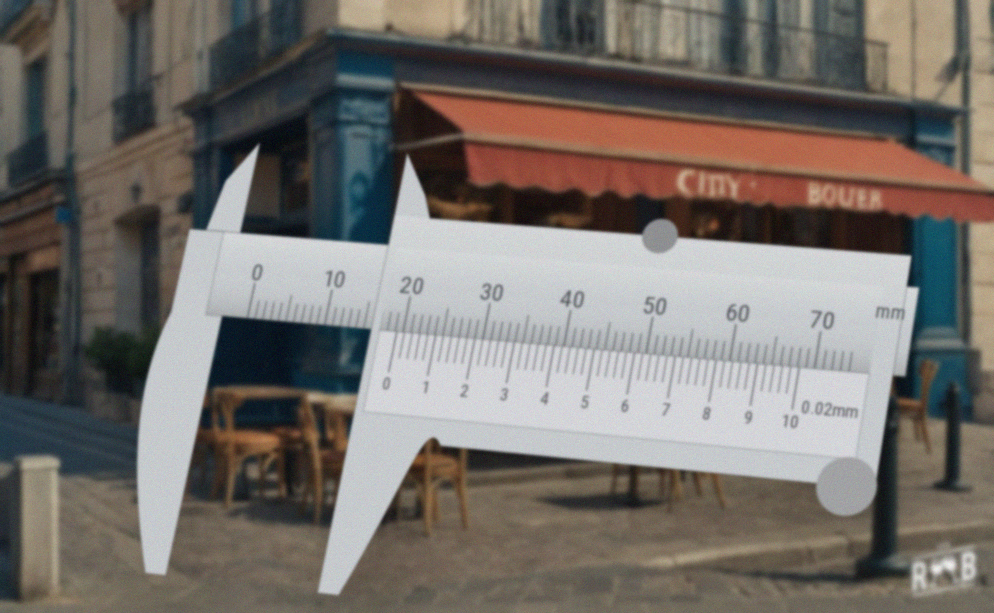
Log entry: 19.2
